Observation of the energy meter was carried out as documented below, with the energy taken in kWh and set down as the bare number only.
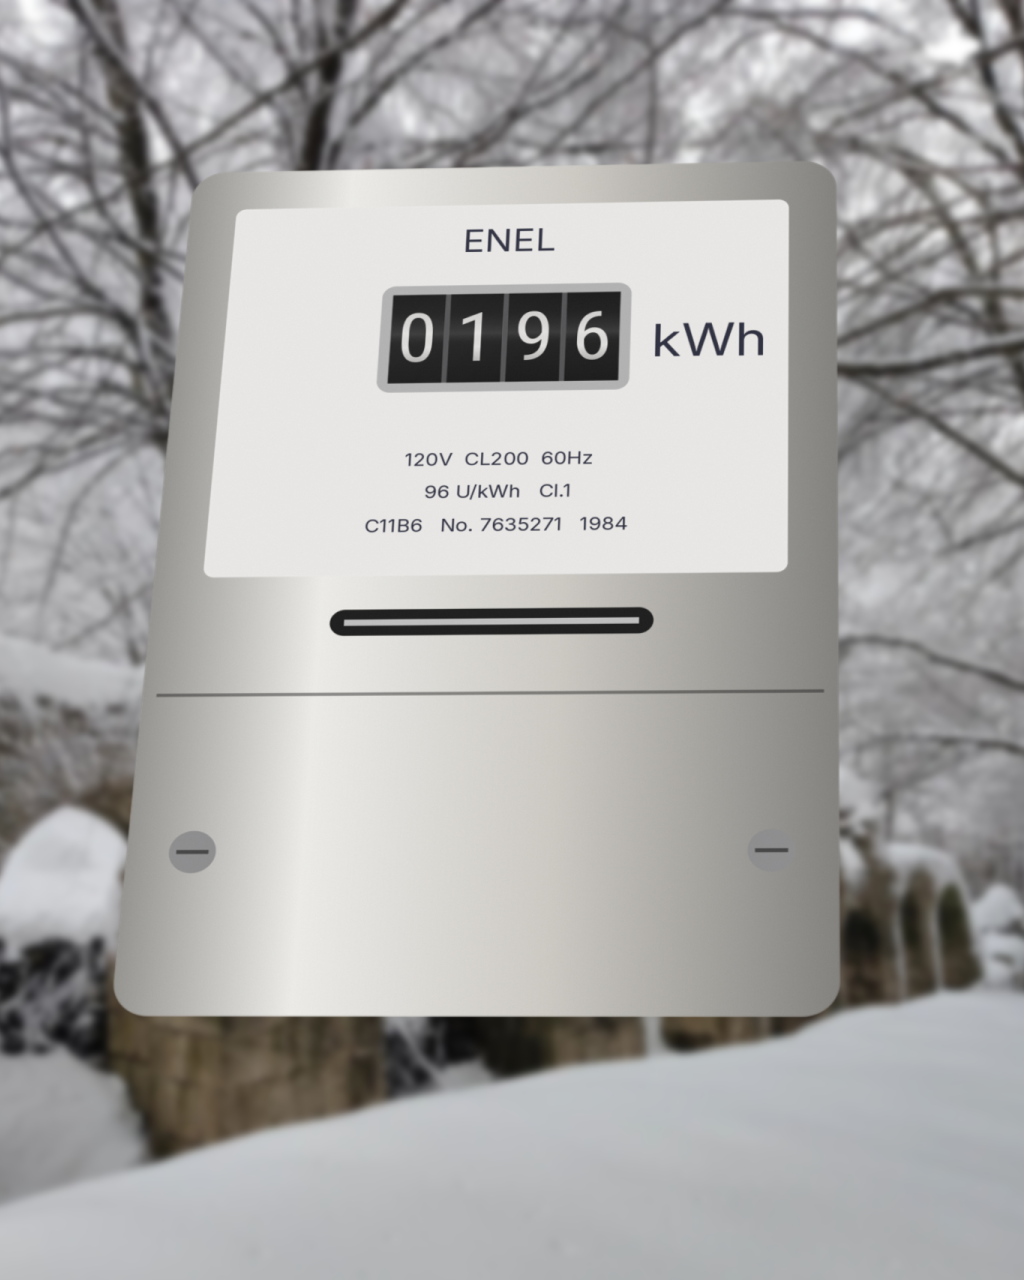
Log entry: 196
